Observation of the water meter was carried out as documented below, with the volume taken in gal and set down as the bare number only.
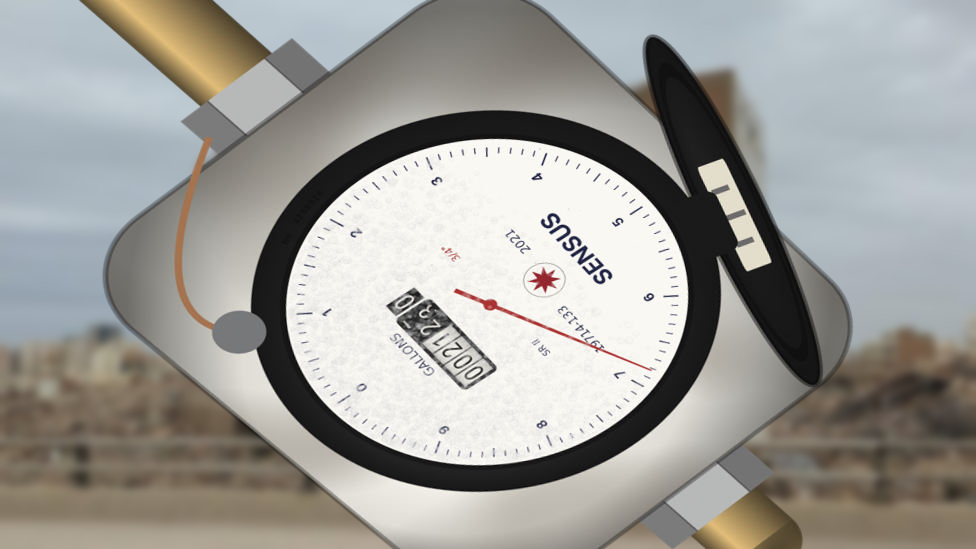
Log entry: 21226.8
